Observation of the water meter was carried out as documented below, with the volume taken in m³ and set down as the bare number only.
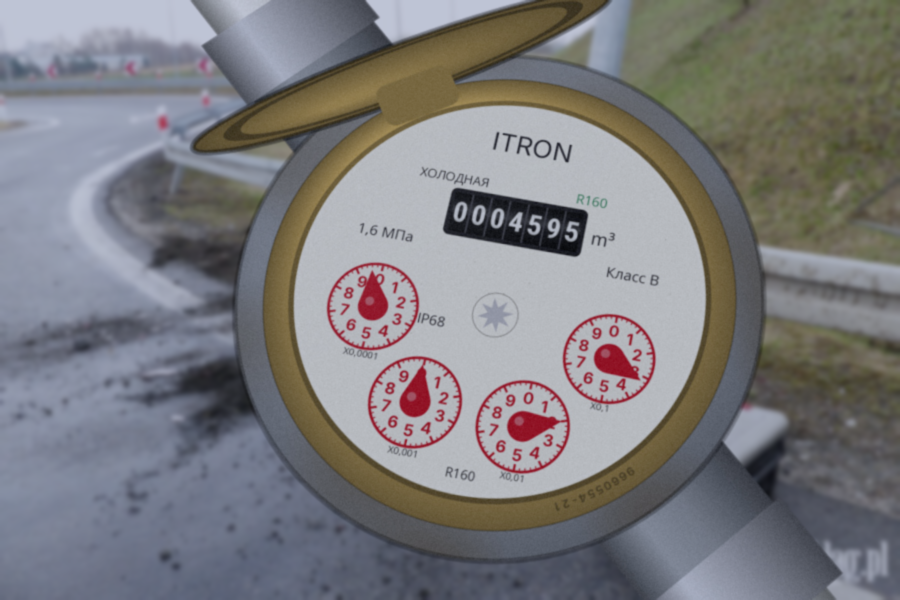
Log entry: 4595.3199
